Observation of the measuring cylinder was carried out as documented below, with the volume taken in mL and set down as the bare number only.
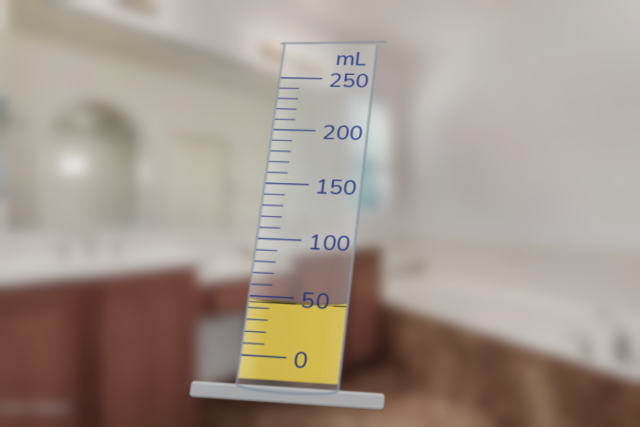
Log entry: 45
